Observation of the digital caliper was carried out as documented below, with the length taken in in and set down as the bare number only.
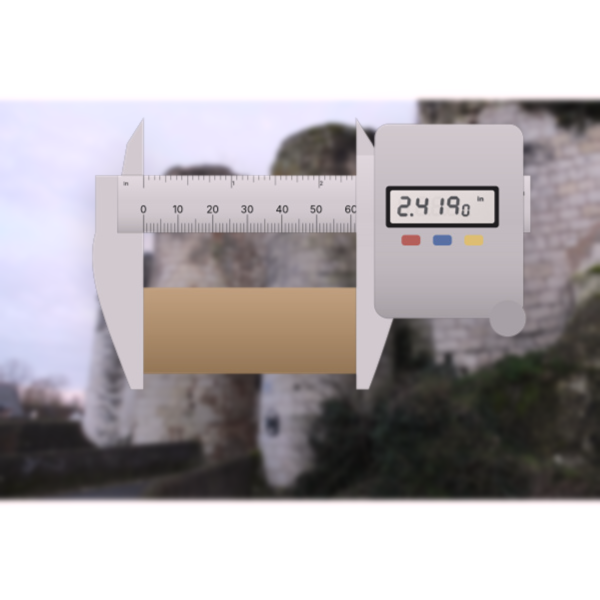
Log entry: 2.4190
